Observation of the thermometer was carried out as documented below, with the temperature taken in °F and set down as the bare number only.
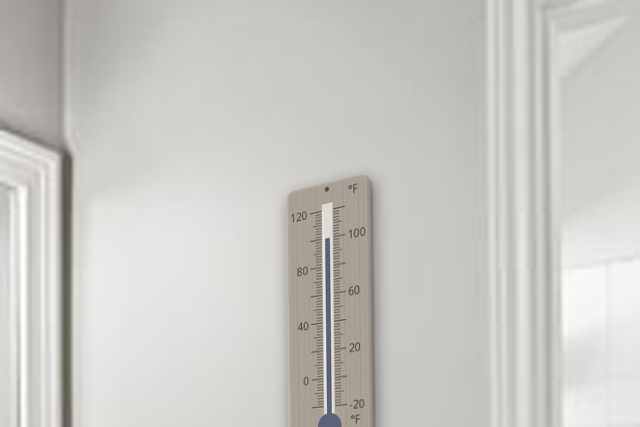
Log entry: 100
